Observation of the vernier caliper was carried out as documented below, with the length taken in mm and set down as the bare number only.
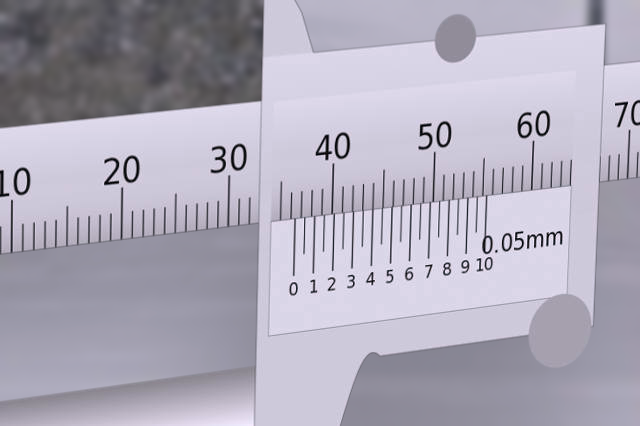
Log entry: 36.4
